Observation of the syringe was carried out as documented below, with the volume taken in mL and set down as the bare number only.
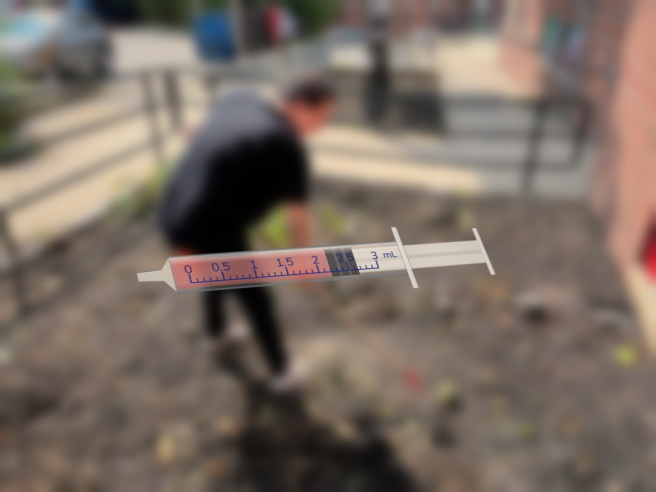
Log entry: 2.2
